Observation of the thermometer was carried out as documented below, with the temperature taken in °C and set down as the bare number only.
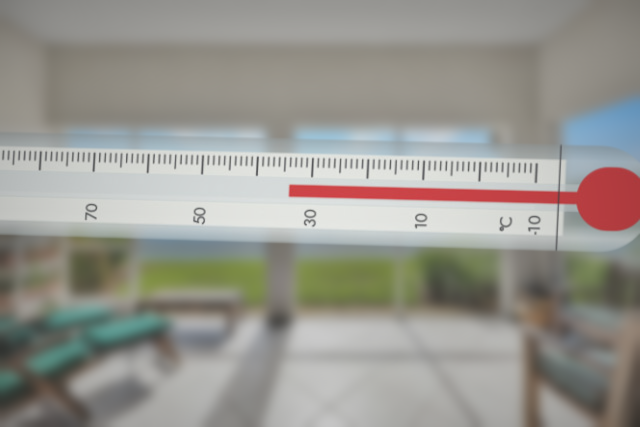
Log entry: 34
